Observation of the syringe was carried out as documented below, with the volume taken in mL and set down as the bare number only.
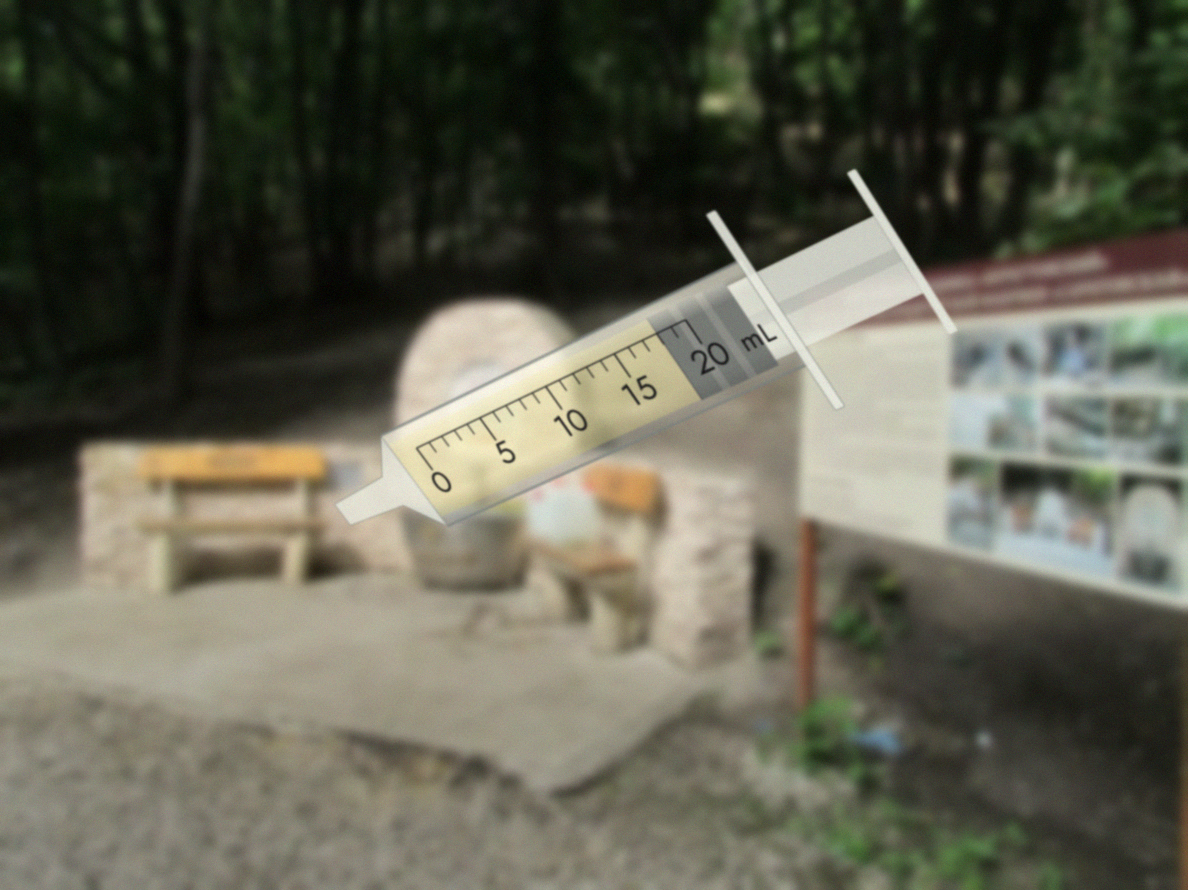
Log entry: 18
